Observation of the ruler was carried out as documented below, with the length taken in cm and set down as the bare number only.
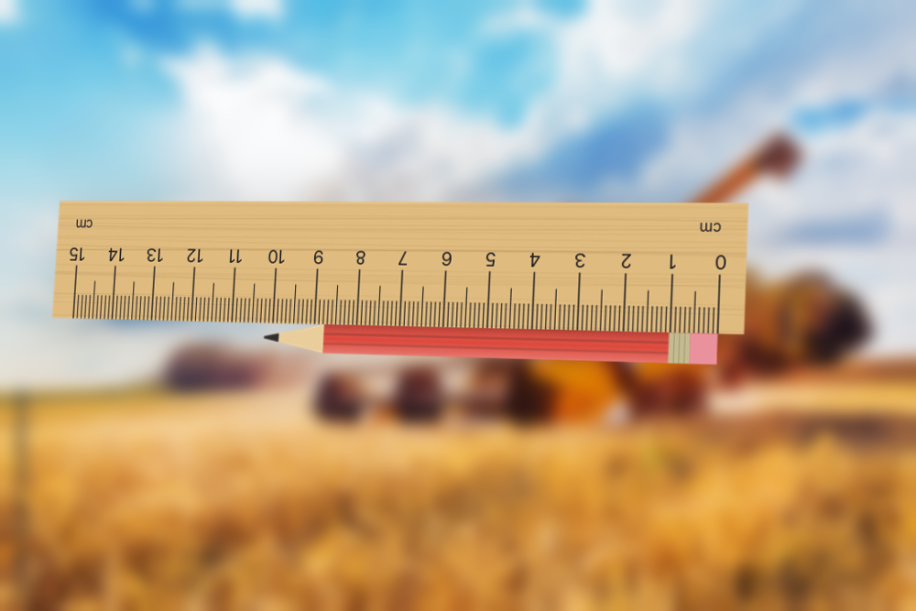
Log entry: 10.2
